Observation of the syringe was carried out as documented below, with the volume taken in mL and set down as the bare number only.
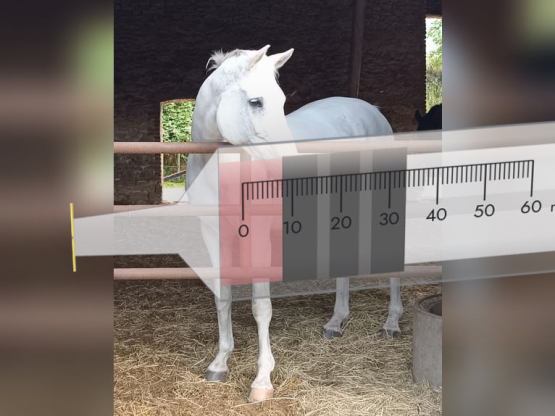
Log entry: 8
